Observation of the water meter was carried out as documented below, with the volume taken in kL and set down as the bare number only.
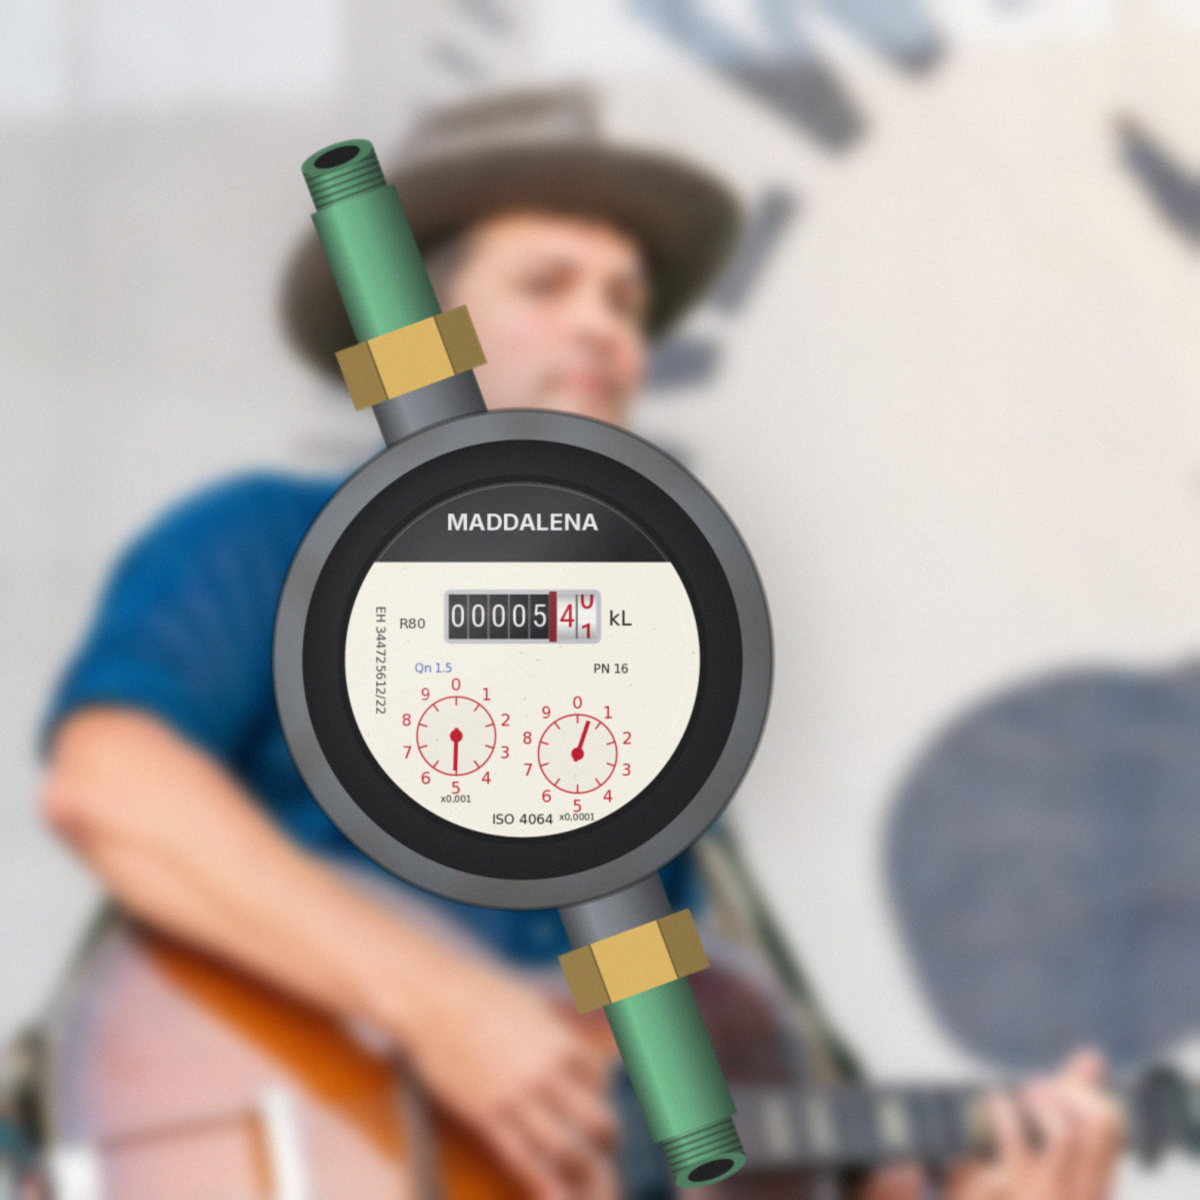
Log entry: 5.4050
